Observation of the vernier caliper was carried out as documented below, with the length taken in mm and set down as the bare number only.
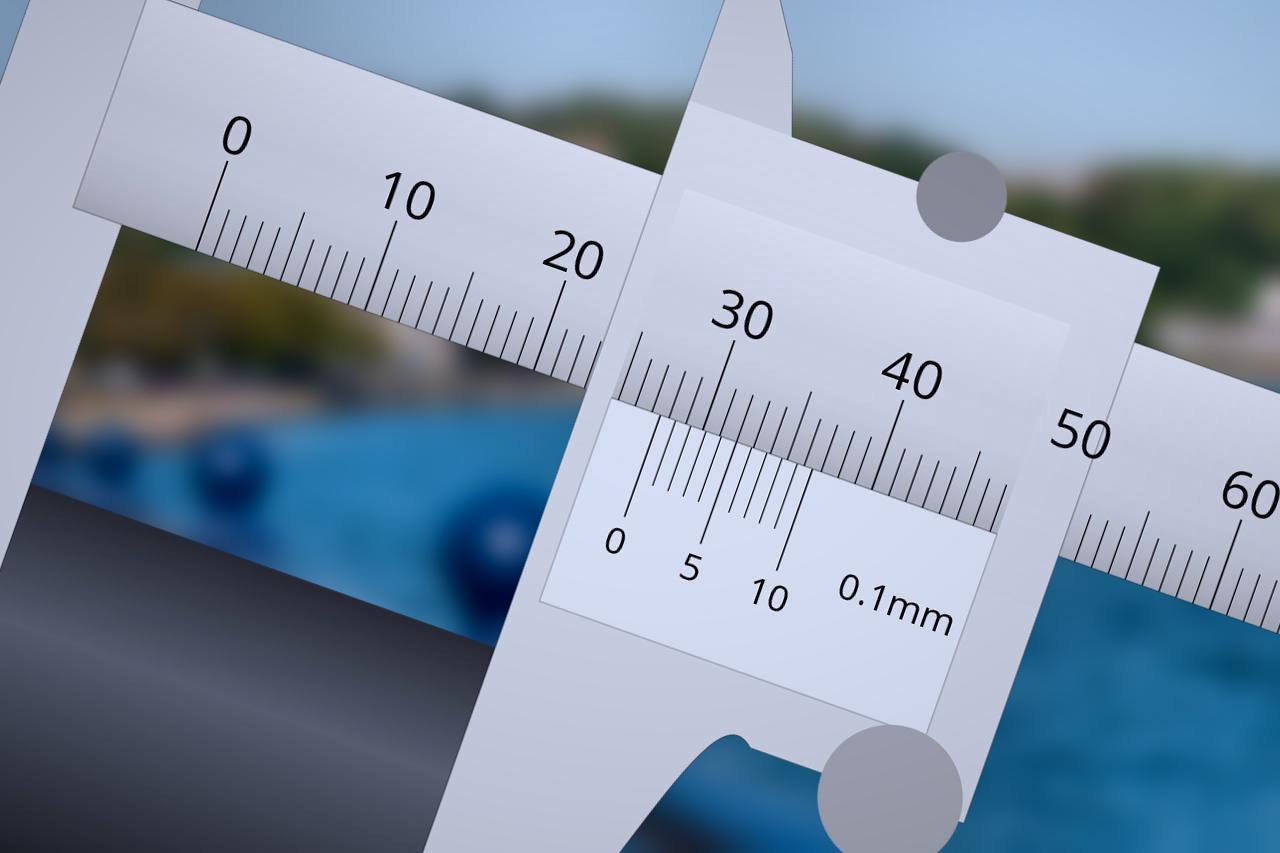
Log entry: 27.5
